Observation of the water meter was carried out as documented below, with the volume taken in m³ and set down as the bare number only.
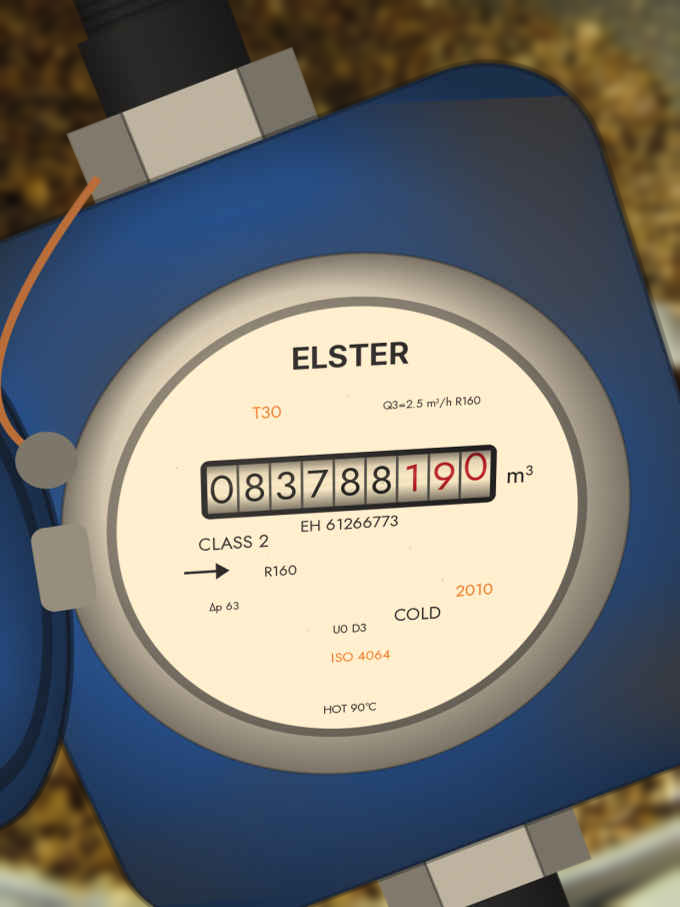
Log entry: 83788.190
